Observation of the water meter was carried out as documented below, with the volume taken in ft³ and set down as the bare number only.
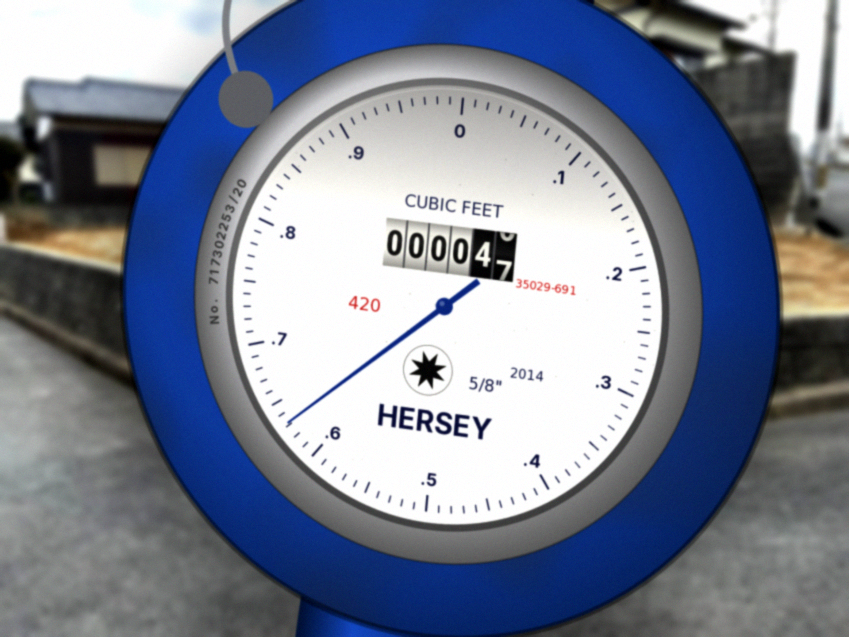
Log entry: 46.63
